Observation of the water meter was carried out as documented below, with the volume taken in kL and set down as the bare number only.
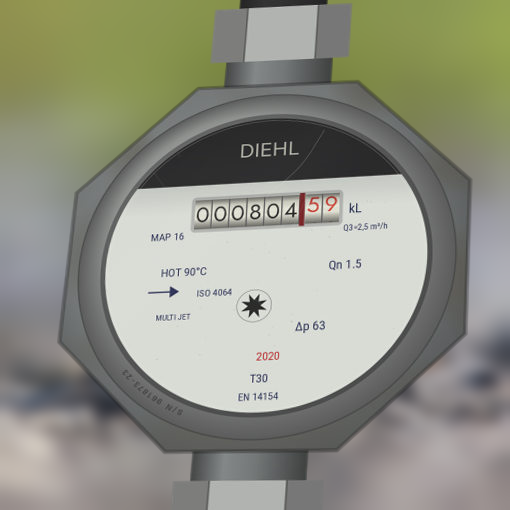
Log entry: 804.59
